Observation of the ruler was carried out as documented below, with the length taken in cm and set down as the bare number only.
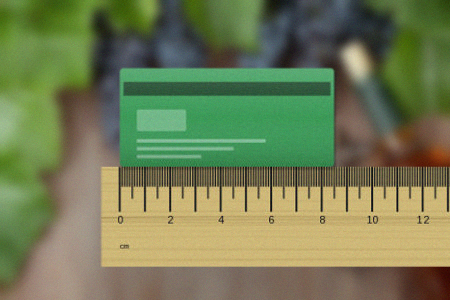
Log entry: 8.5
